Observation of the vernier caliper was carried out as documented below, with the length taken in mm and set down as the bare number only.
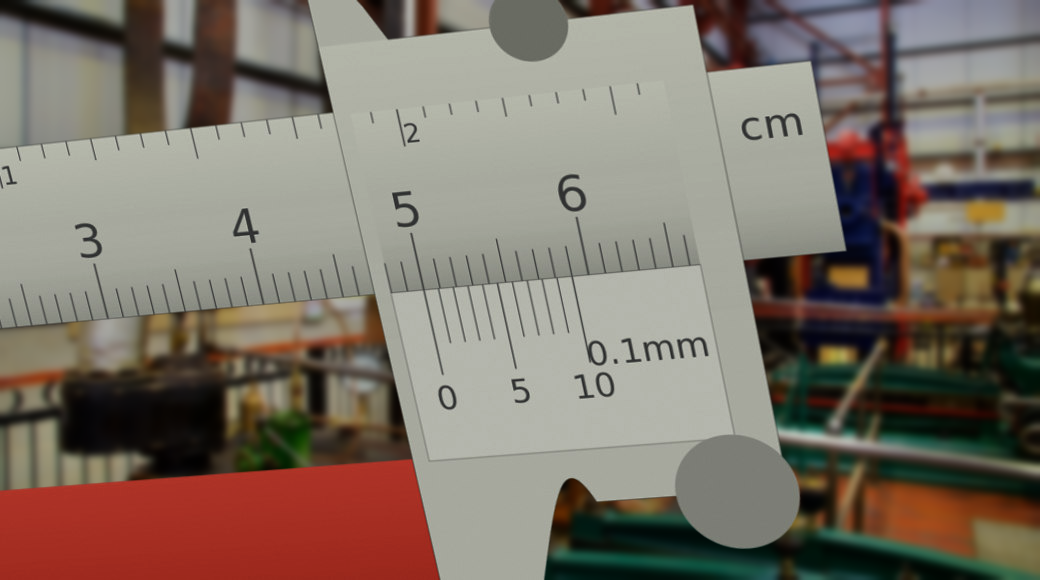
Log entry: 50.0
